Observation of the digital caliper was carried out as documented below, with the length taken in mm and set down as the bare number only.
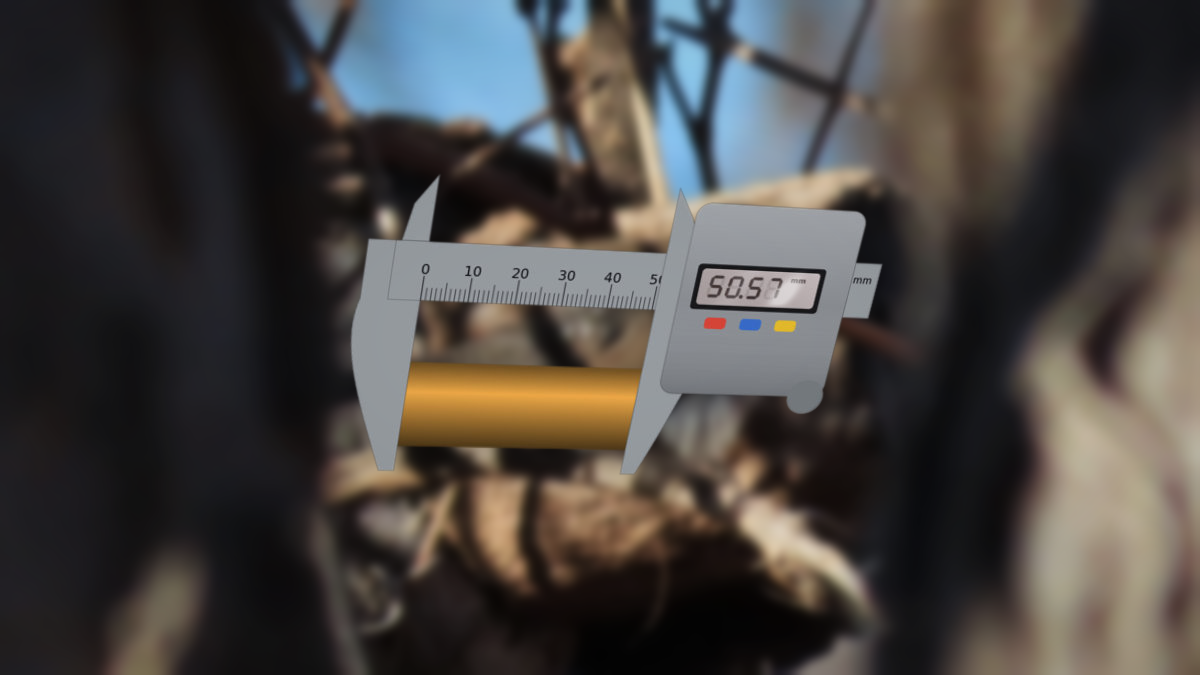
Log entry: 50.57
